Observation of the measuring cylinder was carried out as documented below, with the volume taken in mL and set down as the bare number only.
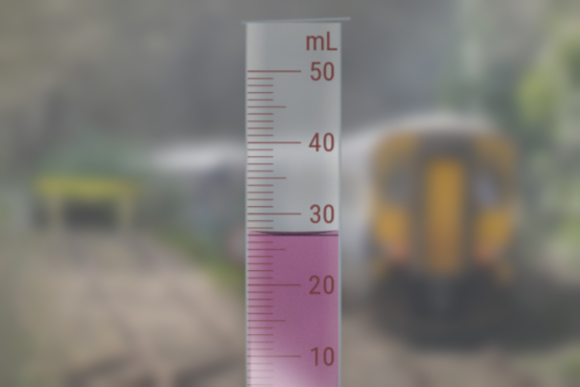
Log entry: 27
